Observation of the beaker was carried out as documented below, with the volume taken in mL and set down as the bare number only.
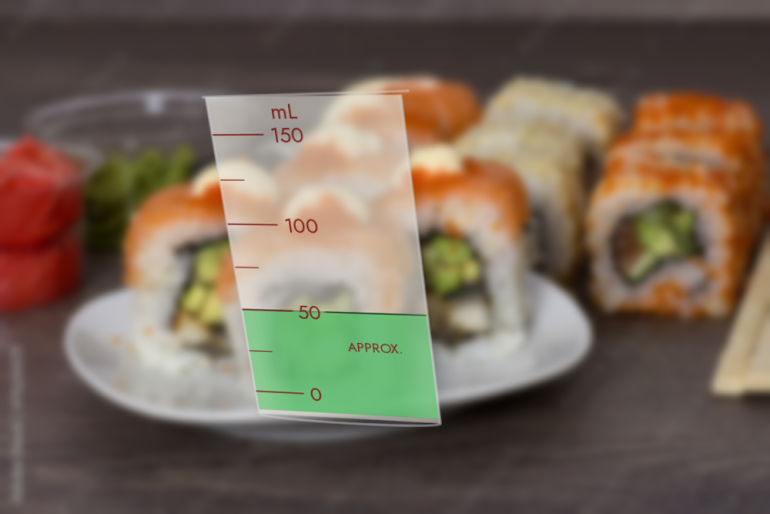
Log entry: 50
